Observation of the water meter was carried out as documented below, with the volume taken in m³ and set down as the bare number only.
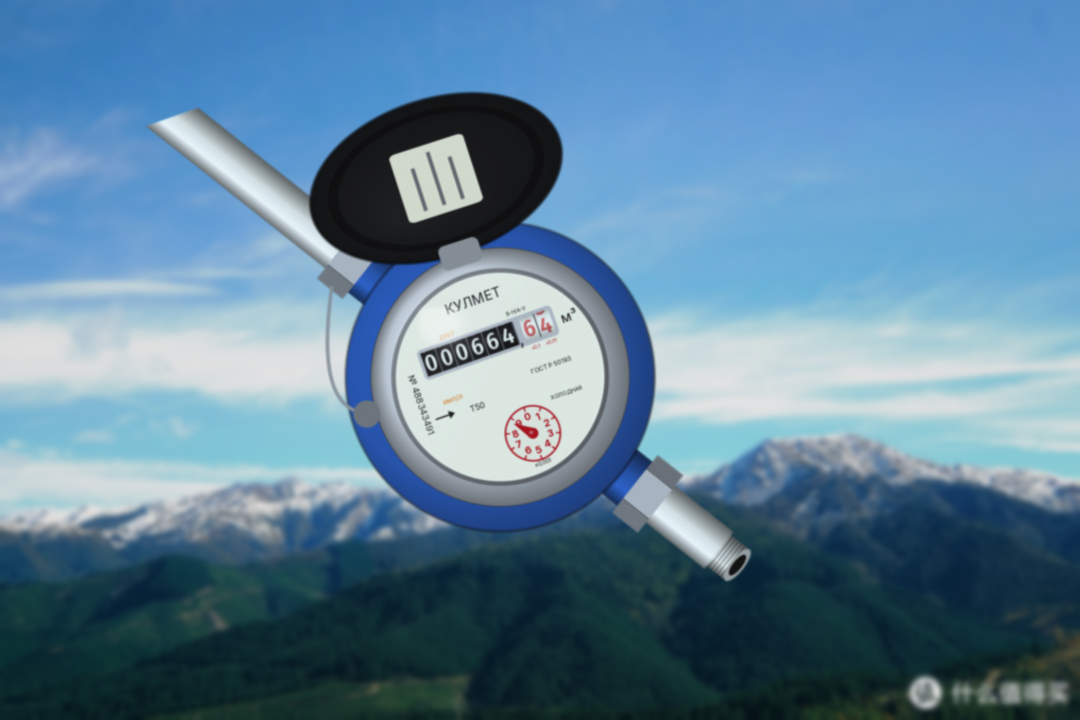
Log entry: 664.638
